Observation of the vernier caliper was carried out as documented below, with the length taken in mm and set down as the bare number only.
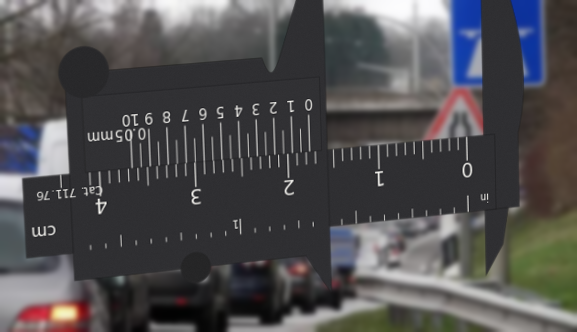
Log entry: 17.6
